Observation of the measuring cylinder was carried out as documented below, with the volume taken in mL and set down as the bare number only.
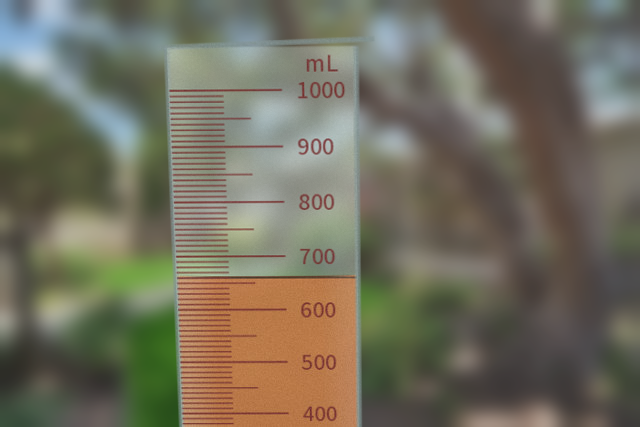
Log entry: 660
